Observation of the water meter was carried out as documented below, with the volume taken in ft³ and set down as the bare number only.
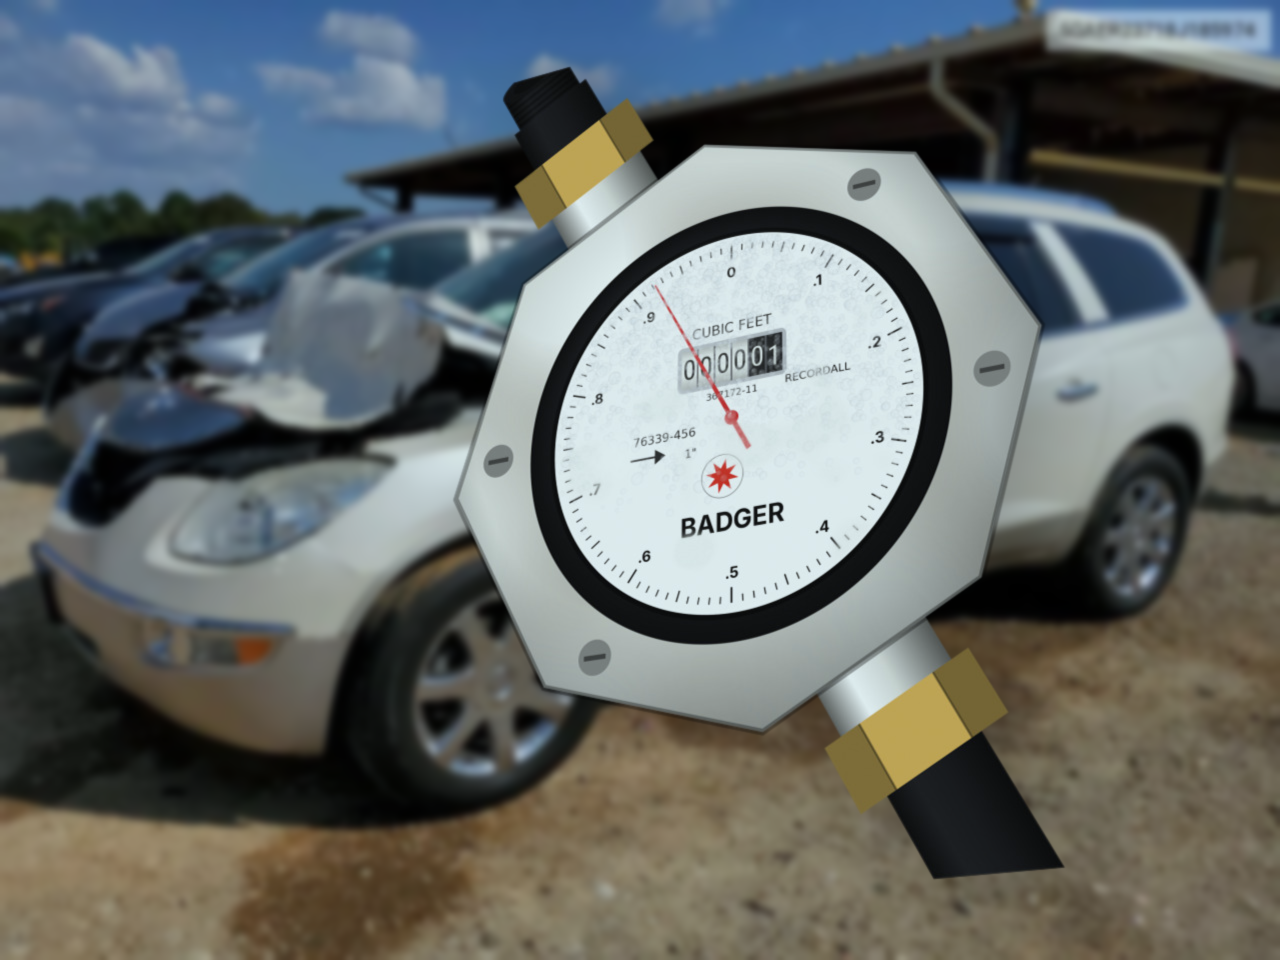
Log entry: 0.92
